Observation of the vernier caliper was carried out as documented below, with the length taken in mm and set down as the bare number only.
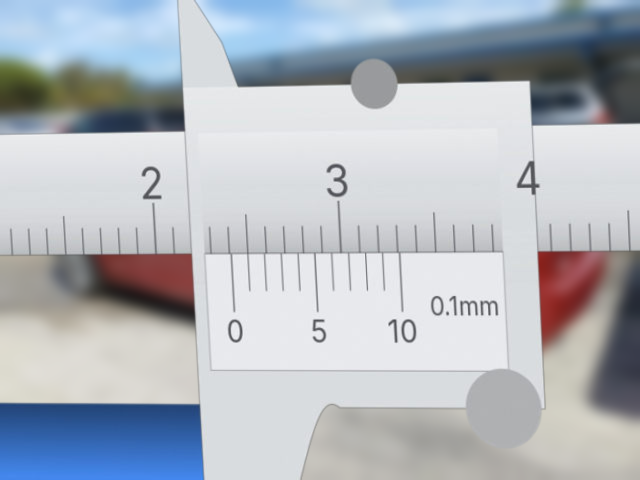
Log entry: 24.1
